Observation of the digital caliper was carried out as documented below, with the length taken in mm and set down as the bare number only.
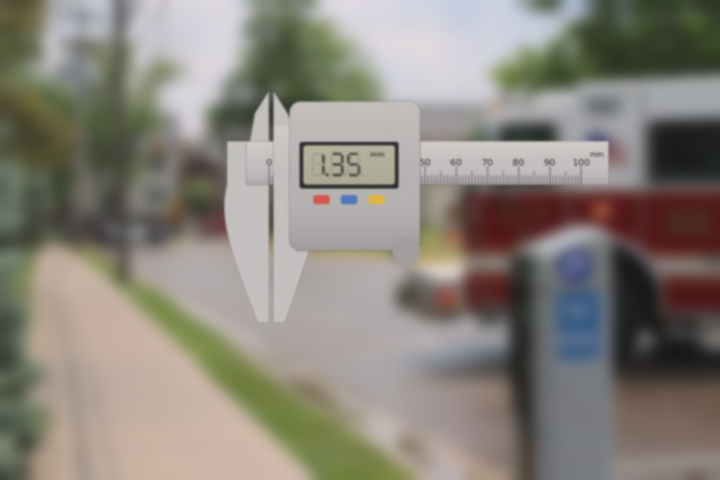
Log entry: 1.35
